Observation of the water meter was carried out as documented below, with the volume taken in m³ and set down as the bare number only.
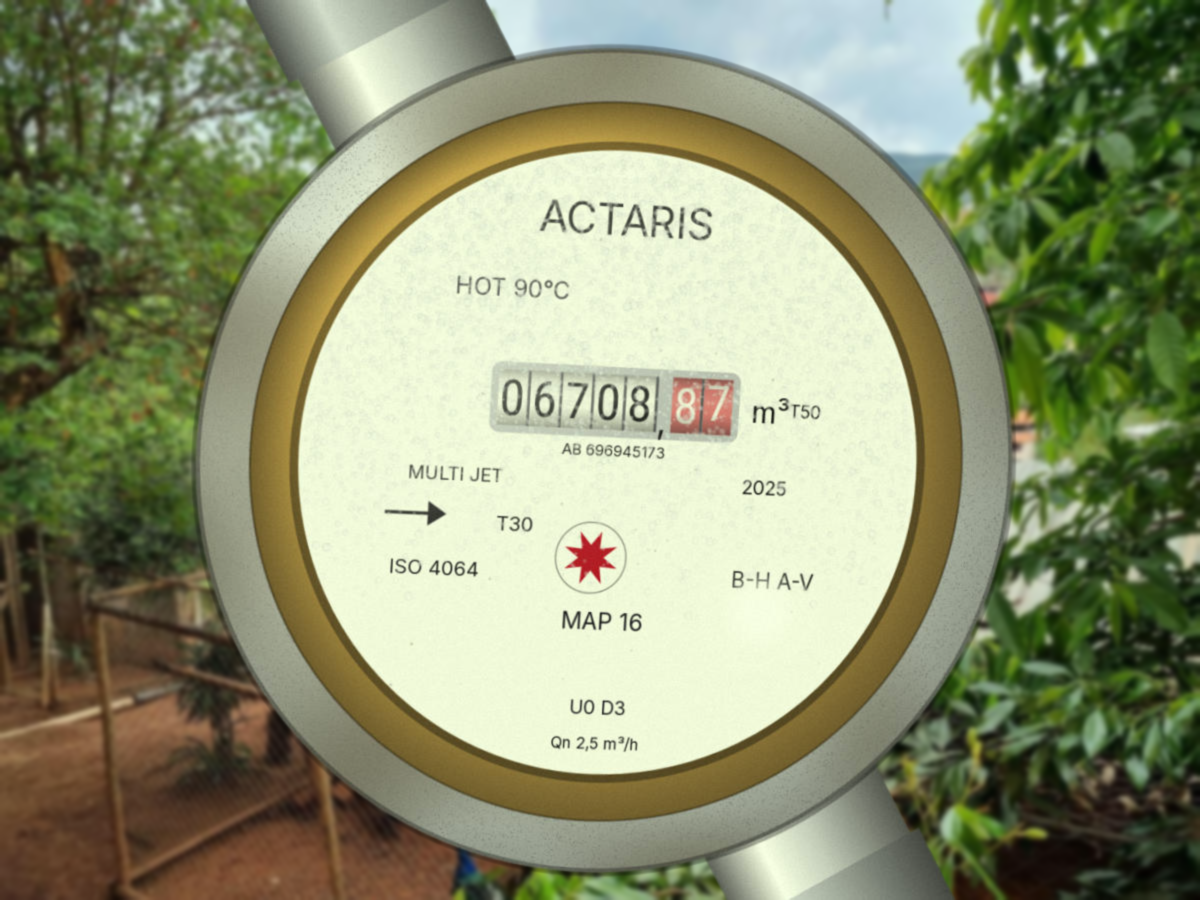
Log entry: 6708.87
